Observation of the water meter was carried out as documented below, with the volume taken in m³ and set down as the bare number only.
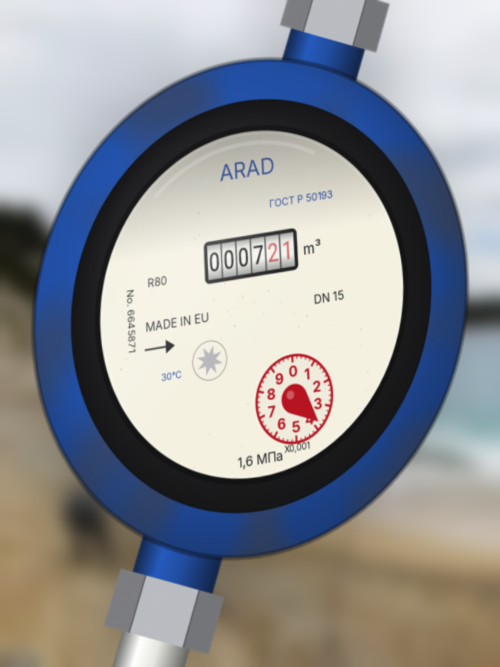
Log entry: 7.213
